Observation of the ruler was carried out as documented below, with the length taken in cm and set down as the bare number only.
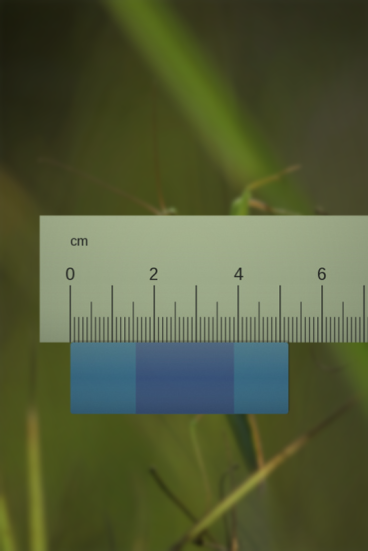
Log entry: 5.2
